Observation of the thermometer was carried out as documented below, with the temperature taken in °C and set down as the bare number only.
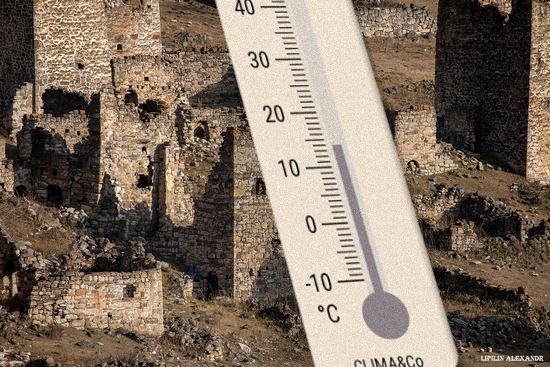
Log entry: 14
